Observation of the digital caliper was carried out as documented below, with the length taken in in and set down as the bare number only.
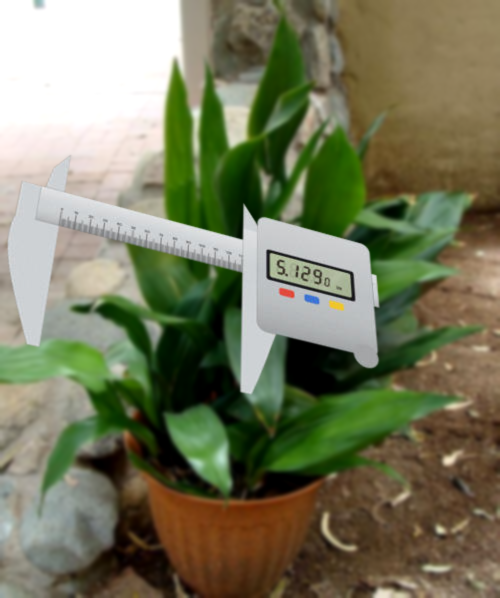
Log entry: 5.1290
